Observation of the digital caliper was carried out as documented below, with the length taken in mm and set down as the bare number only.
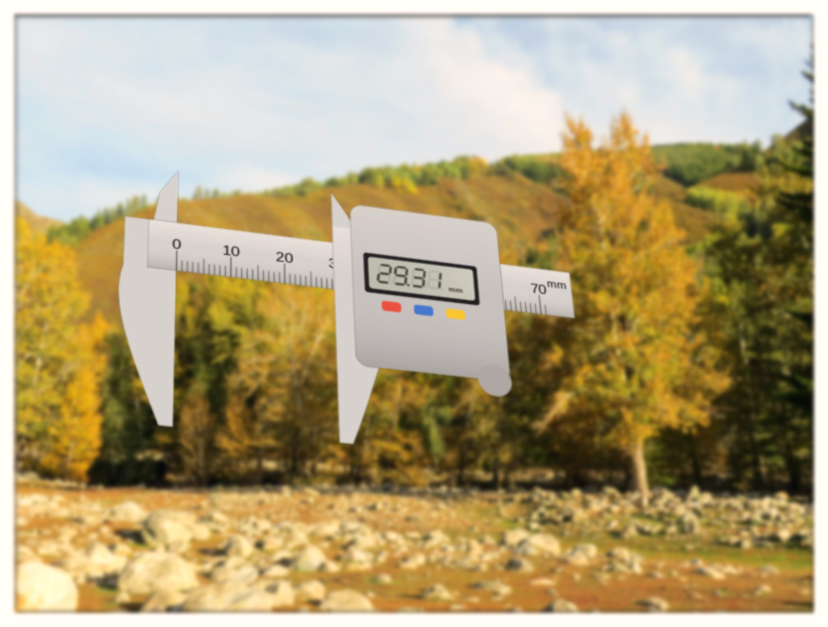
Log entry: 29.31
